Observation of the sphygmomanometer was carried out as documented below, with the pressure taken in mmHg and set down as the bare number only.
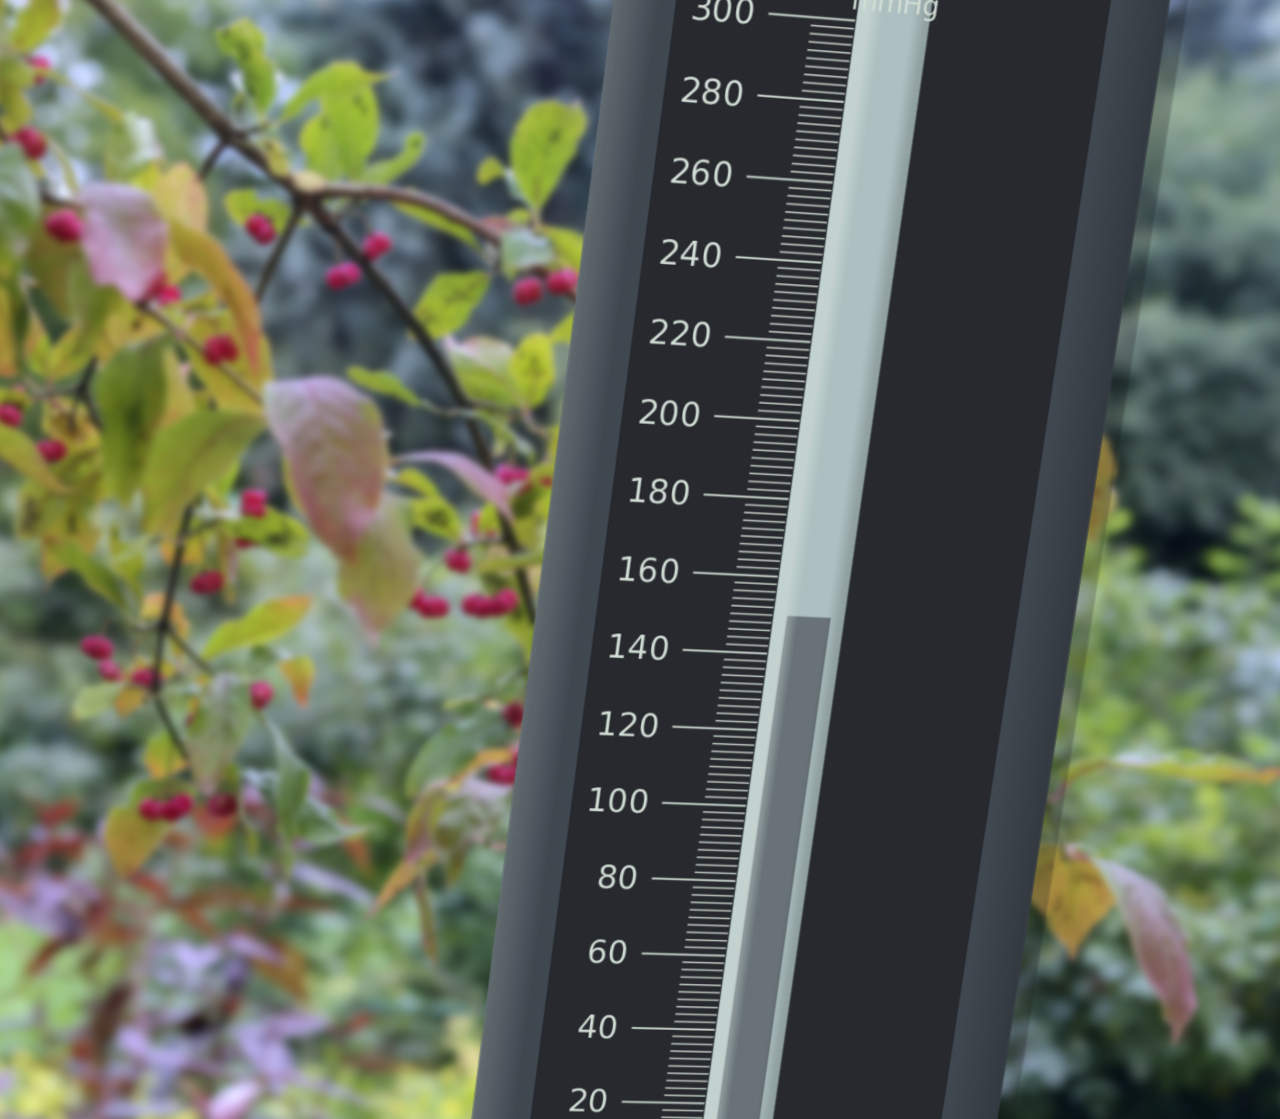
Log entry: 150
